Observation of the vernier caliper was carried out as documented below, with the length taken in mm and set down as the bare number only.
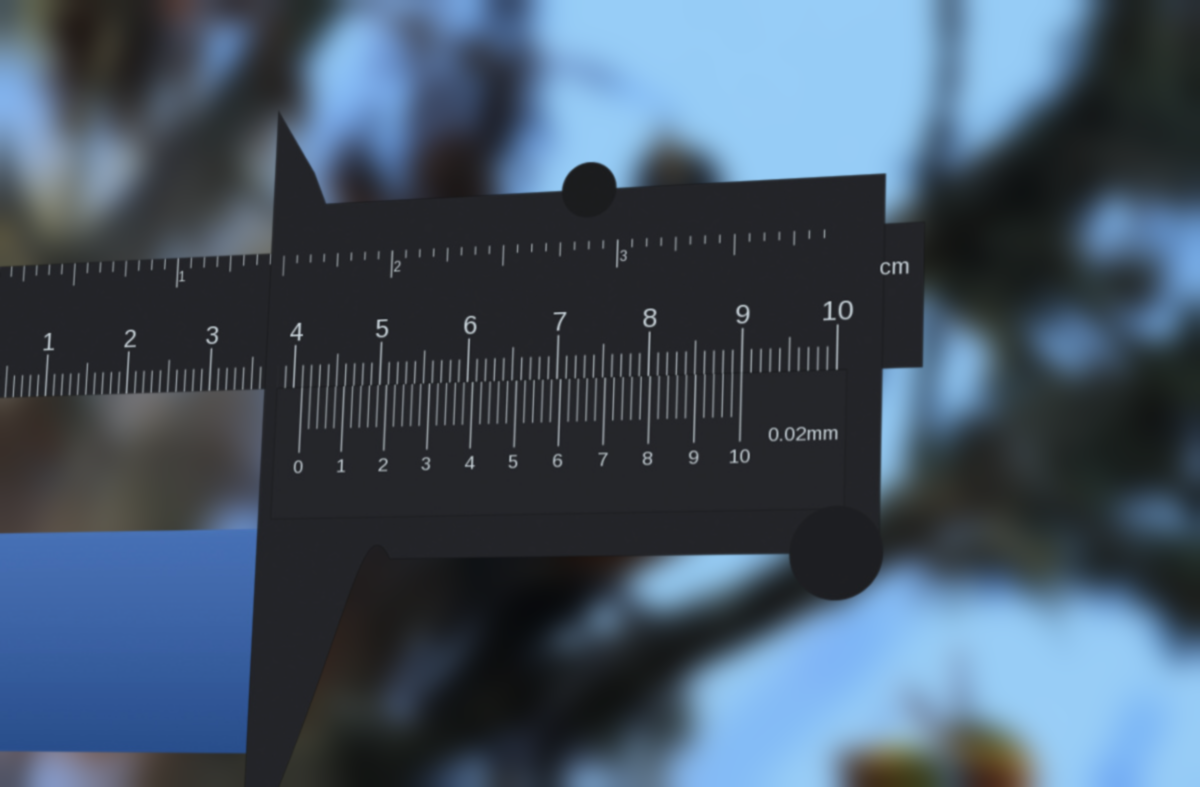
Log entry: 41.0
